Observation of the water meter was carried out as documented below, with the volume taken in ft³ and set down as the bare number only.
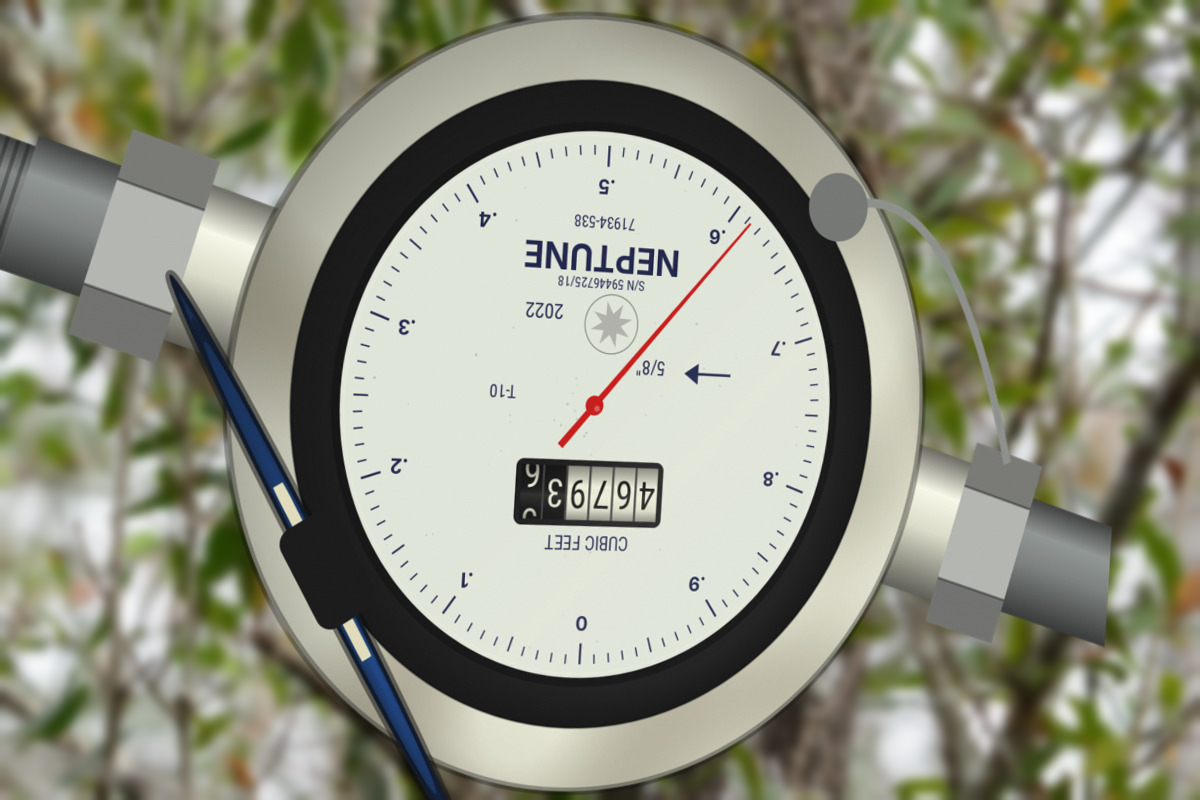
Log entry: 467935.61
